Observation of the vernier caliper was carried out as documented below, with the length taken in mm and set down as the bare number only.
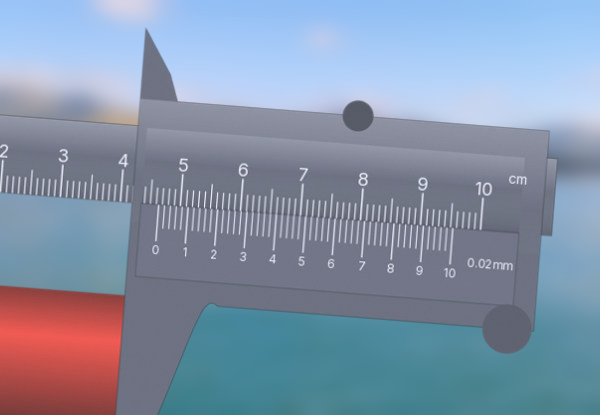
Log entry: 46.4
